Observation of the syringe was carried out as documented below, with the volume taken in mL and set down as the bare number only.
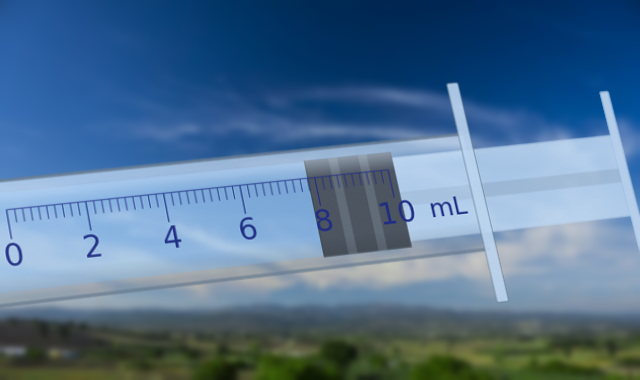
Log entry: 7.8
